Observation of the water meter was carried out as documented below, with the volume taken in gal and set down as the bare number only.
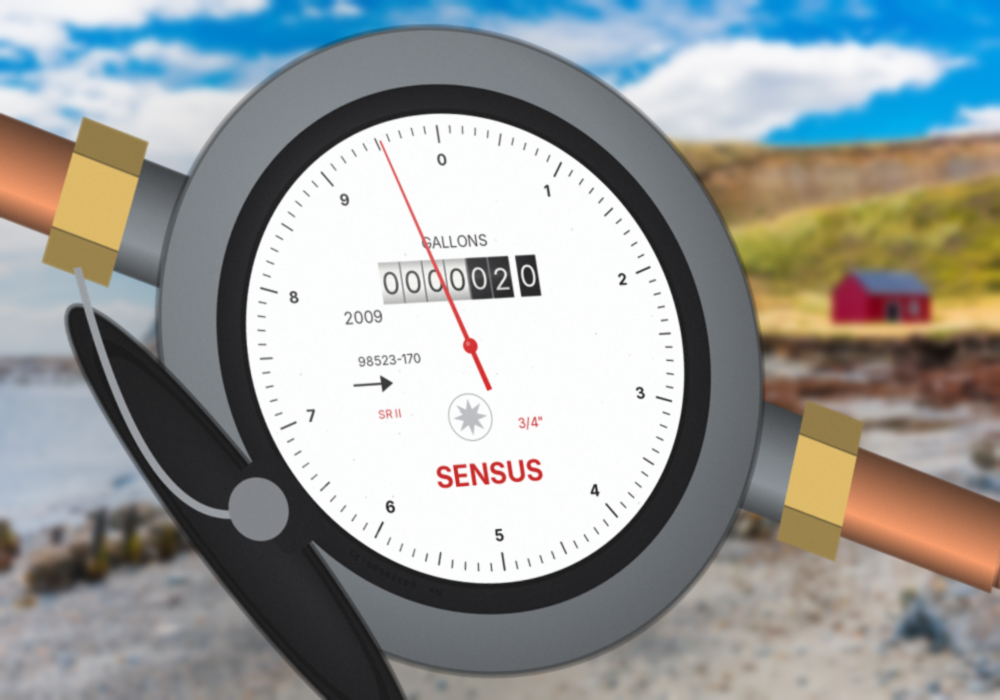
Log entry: 19.5
